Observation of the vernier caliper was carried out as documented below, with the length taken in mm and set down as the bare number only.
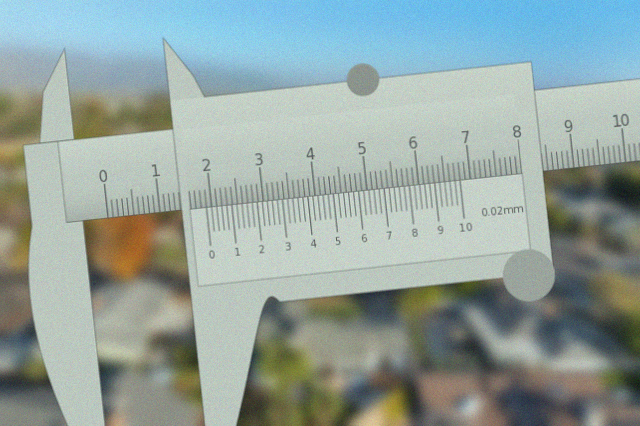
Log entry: 19.0
